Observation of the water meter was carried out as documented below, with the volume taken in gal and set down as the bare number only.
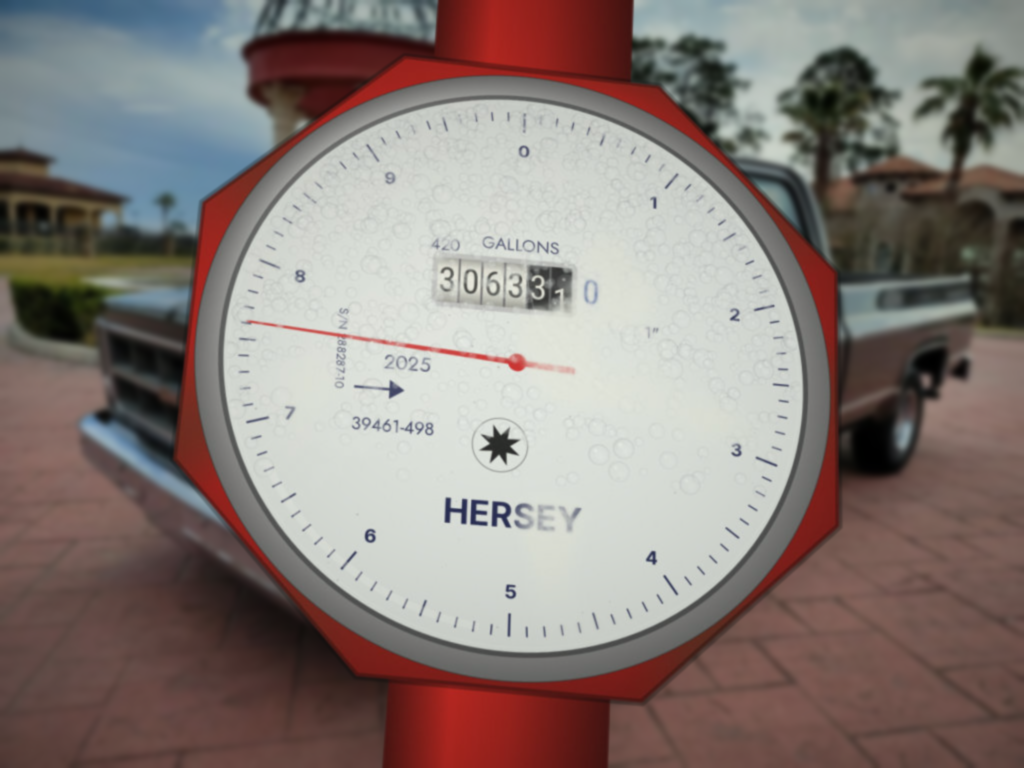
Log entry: 3063307.6
